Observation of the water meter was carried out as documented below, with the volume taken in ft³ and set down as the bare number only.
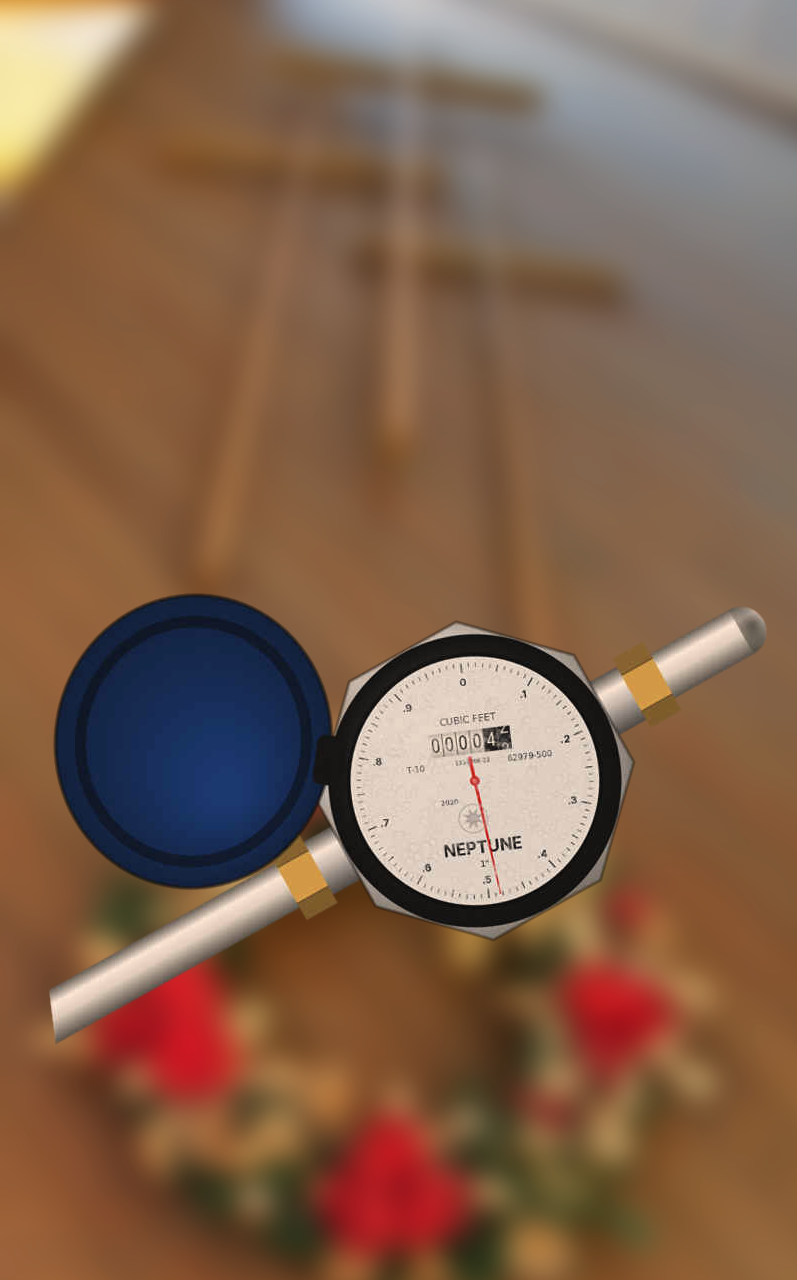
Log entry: 42.48
